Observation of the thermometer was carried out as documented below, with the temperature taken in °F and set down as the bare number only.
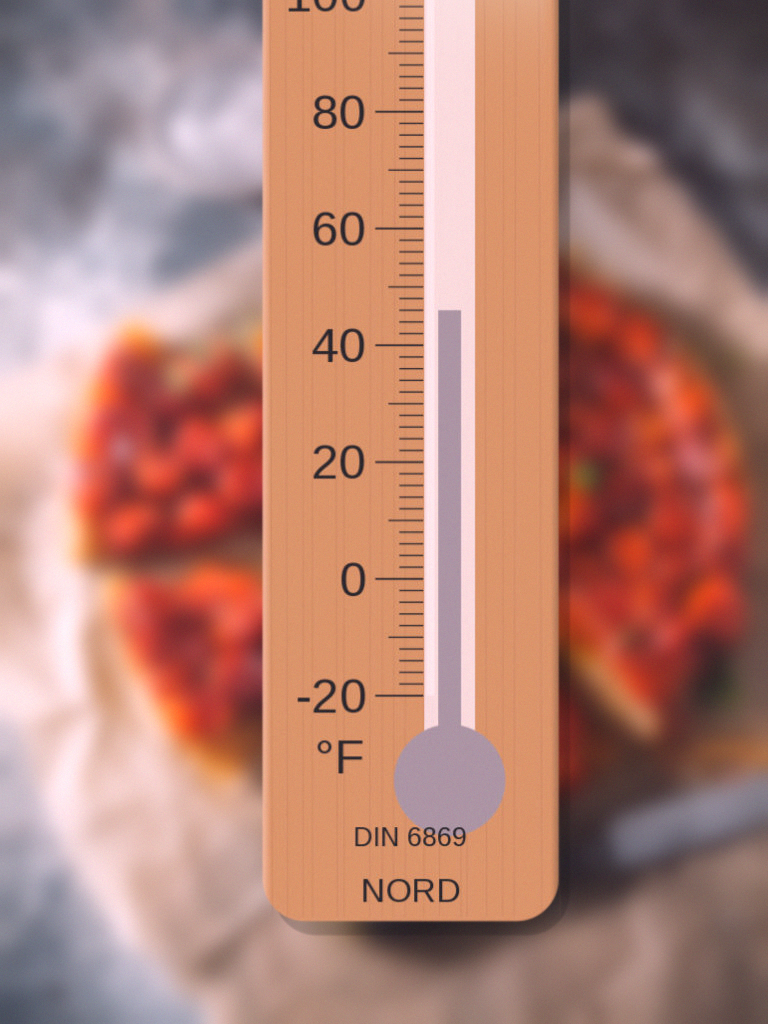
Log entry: 46
